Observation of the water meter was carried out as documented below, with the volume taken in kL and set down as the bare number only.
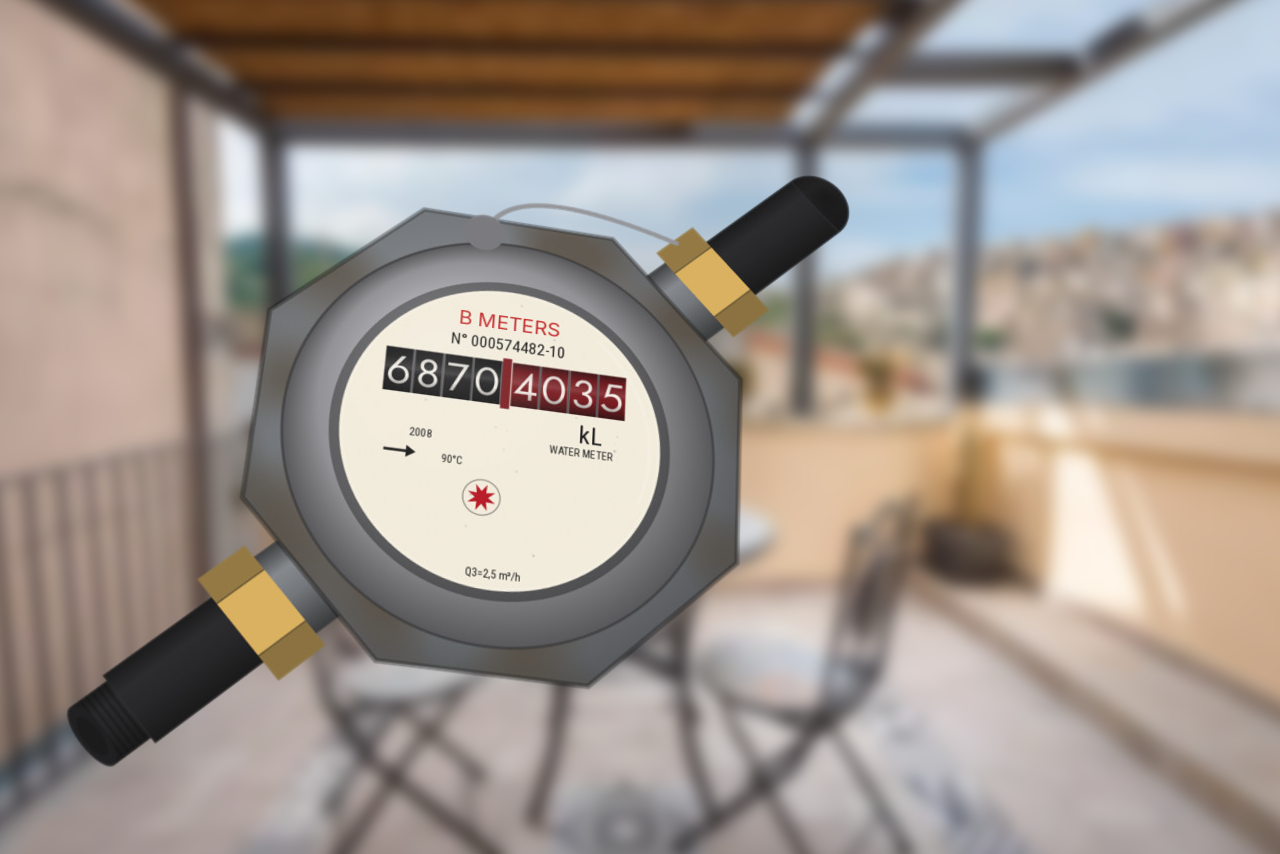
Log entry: 6870.4035
